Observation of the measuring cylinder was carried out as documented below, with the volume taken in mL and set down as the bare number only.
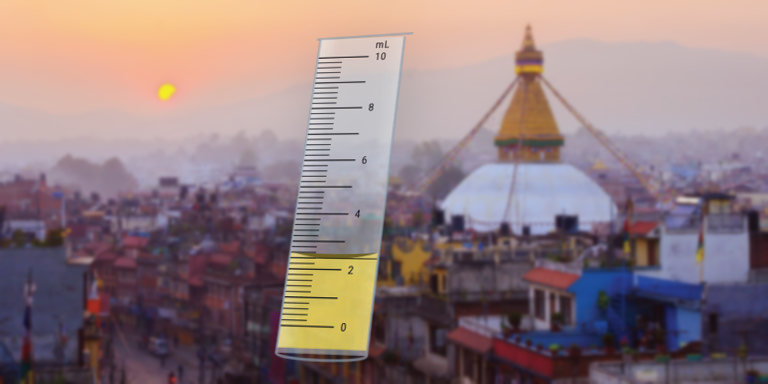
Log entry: 2.4
